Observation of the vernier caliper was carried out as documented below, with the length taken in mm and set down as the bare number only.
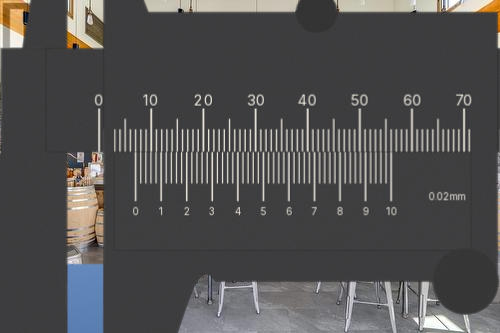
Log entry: 7.0
